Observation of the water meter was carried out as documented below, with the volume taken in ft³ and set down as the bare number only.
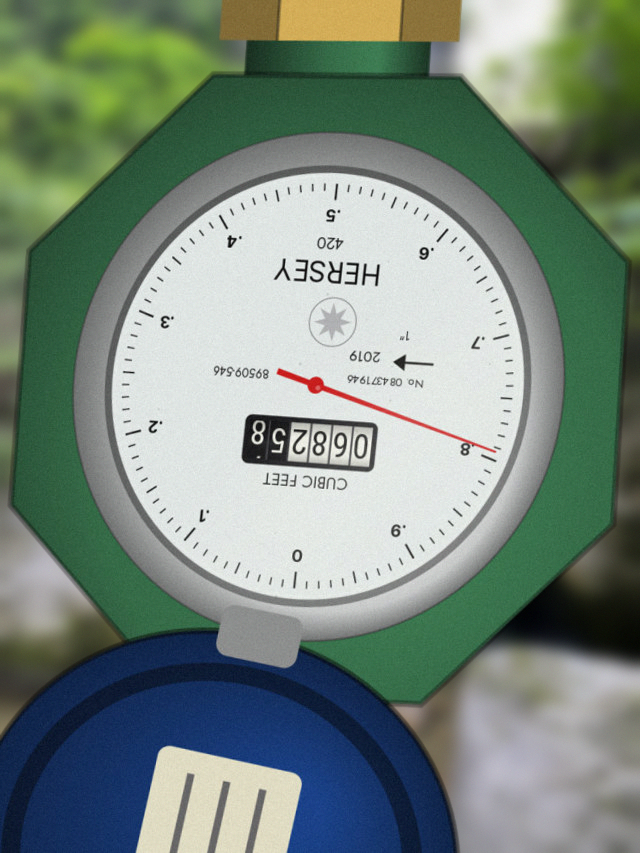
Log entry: 68257.79
